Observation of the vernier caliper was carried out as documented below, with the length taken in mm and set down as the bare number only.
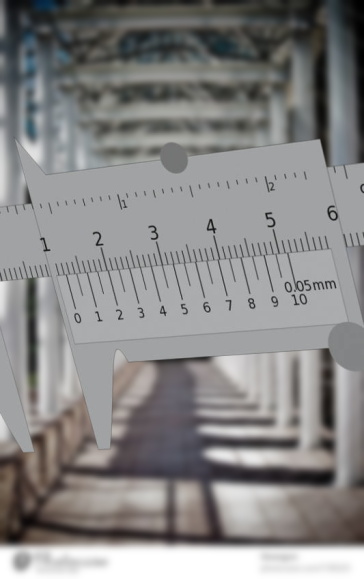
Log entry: 12.4
